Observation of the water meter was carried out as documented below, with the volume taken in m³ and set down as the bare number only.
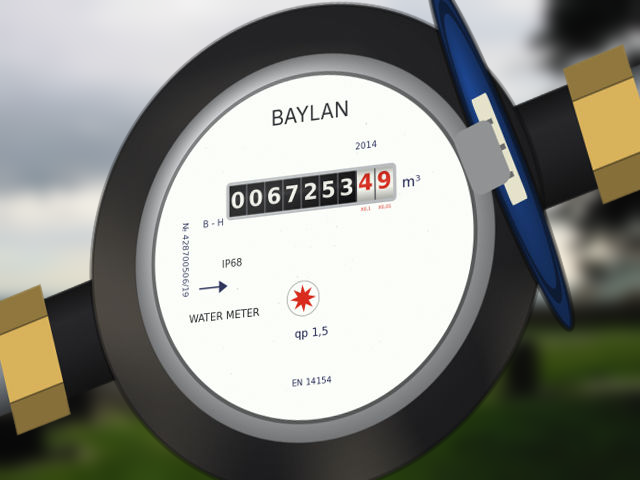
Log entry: 67253.49
